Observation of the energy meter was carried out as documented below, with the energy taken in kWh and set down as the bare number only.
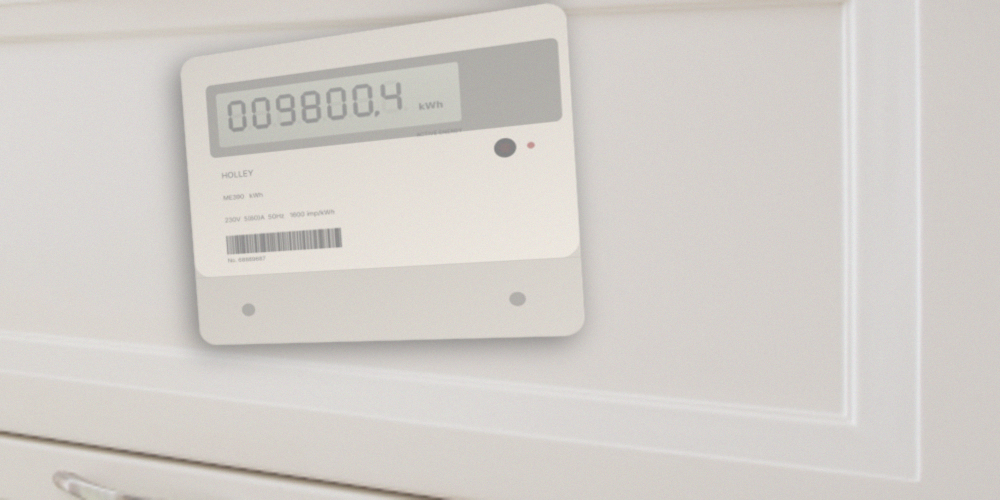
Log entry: 9800.4
